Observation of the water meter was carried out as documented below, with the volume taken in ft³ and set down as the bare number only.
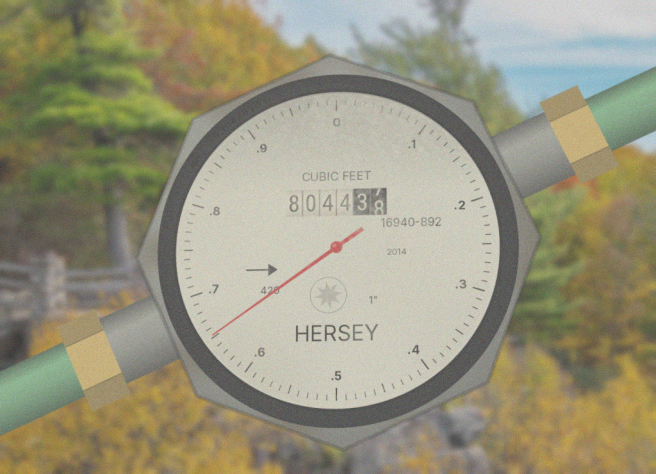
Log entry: 804437.65
